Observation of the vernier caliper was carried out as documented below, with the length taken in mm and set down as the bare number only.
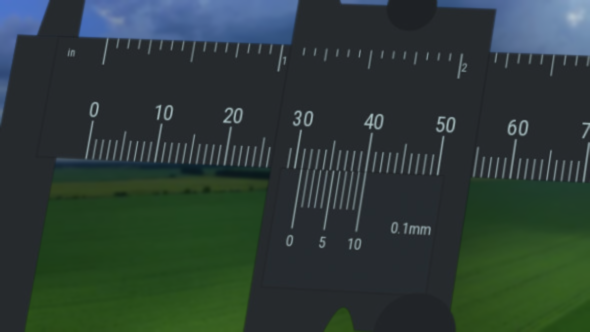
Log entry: 31.0
